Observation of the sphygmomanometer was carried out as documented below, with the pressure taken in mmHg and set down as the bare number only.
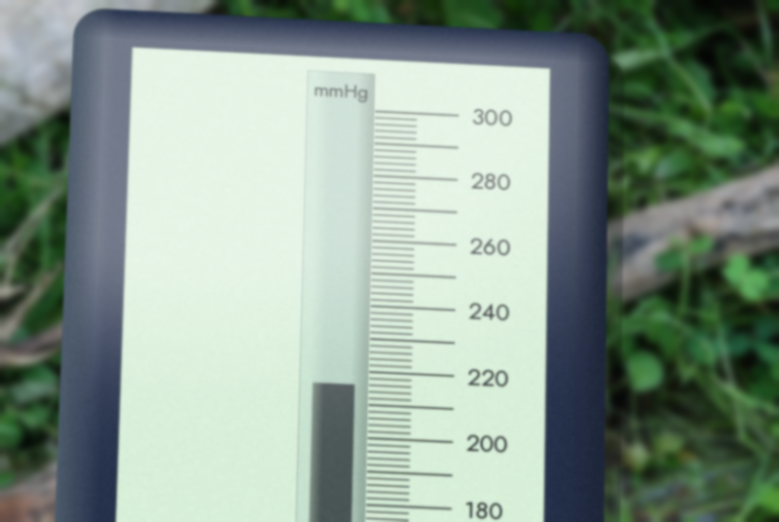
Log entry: 216
